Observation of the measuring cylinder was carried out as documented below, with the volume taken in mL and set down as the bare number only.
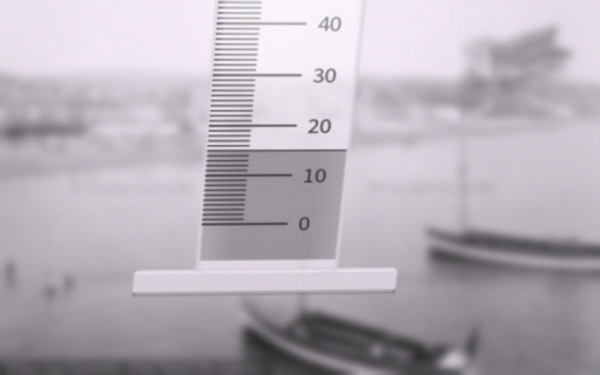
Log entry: 15
